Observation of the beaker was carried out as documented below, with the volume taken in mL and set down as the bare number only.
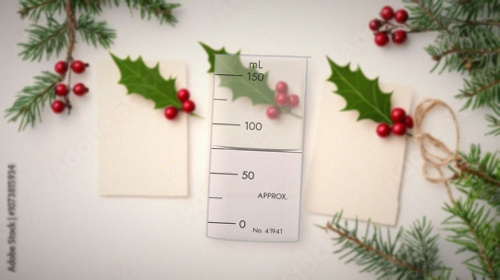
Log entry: 75
